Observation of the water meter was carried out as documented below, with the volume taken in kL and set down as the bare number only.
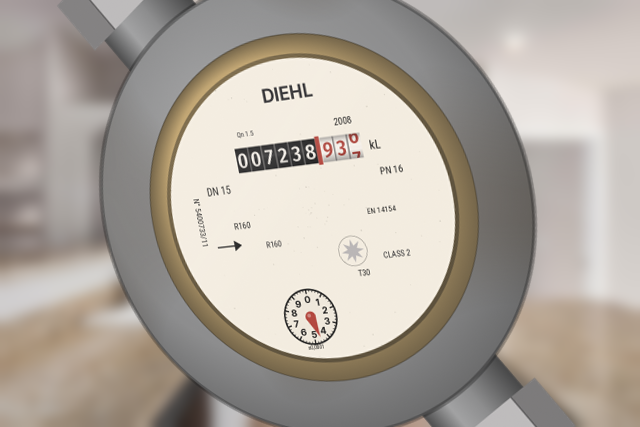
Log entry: 7238.9364
